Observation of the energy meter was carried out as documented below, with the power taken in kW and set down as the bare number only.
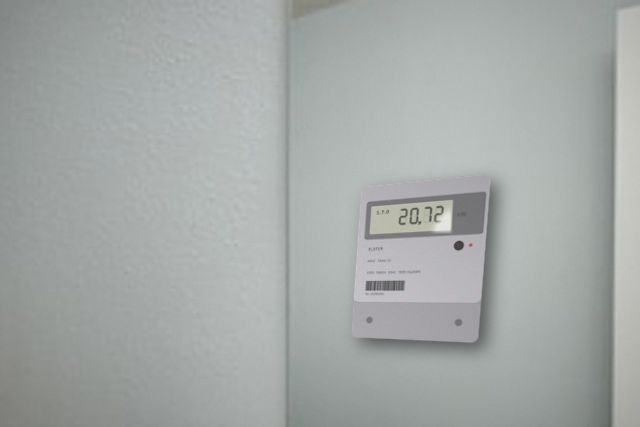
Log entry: 20.72
